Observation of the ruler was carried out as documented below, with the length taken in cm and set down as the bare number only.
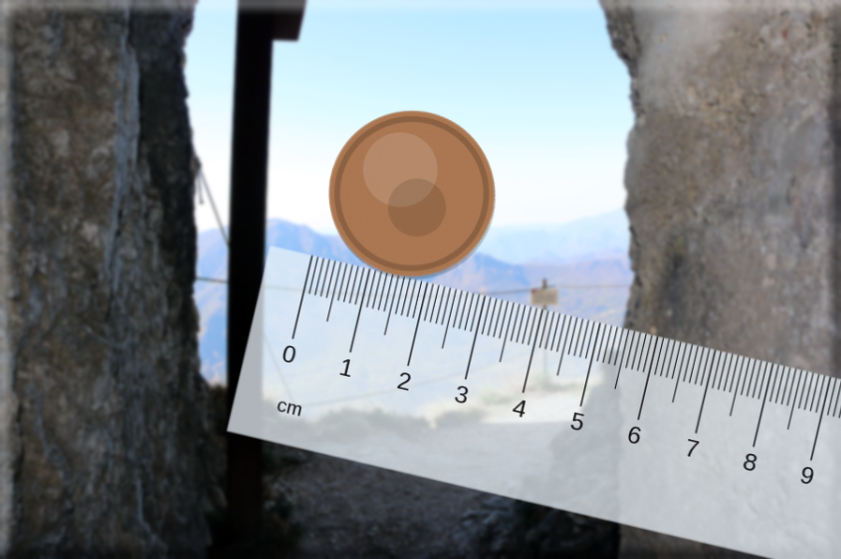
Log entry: 2.8
